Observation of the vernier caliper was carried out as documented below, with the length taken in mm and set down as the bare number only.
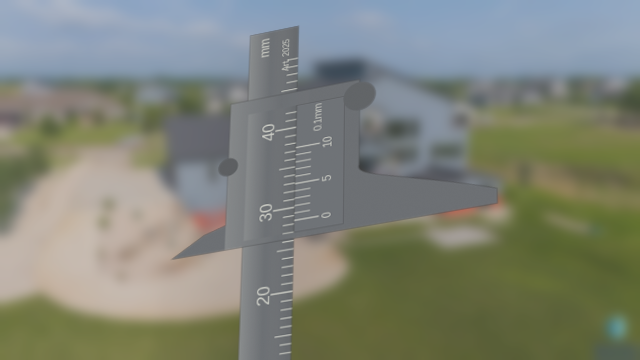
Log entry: 28.4
